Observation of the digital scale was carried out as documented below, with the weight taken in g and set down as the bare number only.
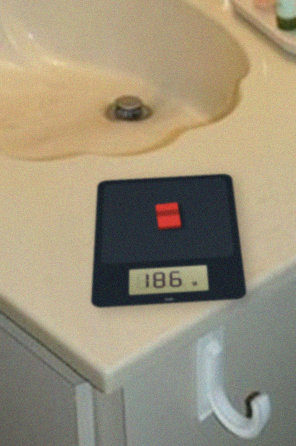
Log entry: 186
